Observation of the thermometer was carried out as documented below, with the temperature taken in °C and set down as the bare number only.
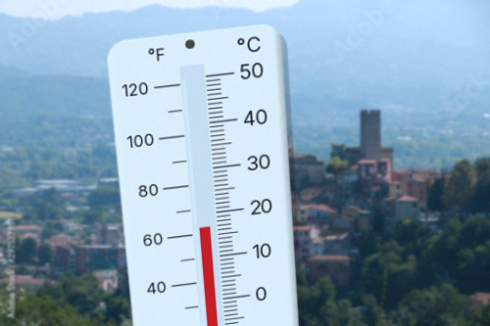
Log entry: 17
